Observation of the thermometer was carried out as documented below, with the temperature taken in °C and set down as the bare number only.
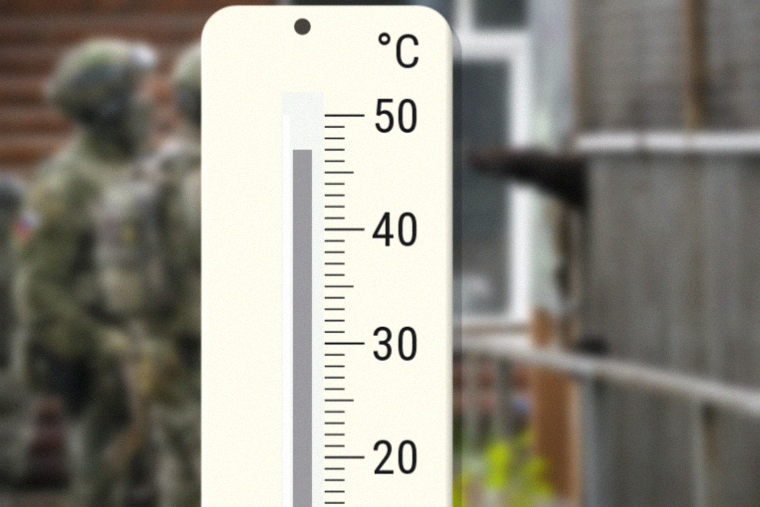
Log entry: 47
